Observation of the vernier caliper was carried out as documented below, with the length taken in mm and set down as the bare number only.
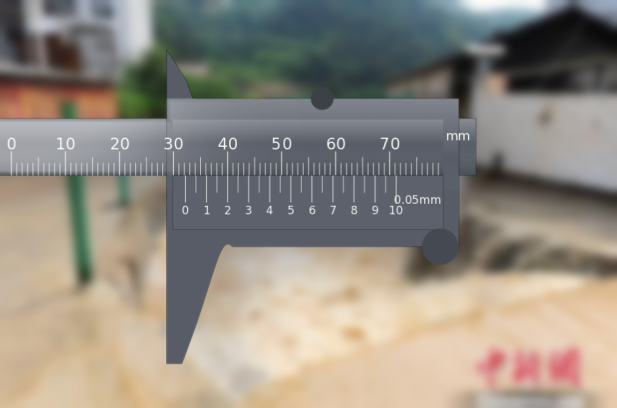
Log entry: 32.2
